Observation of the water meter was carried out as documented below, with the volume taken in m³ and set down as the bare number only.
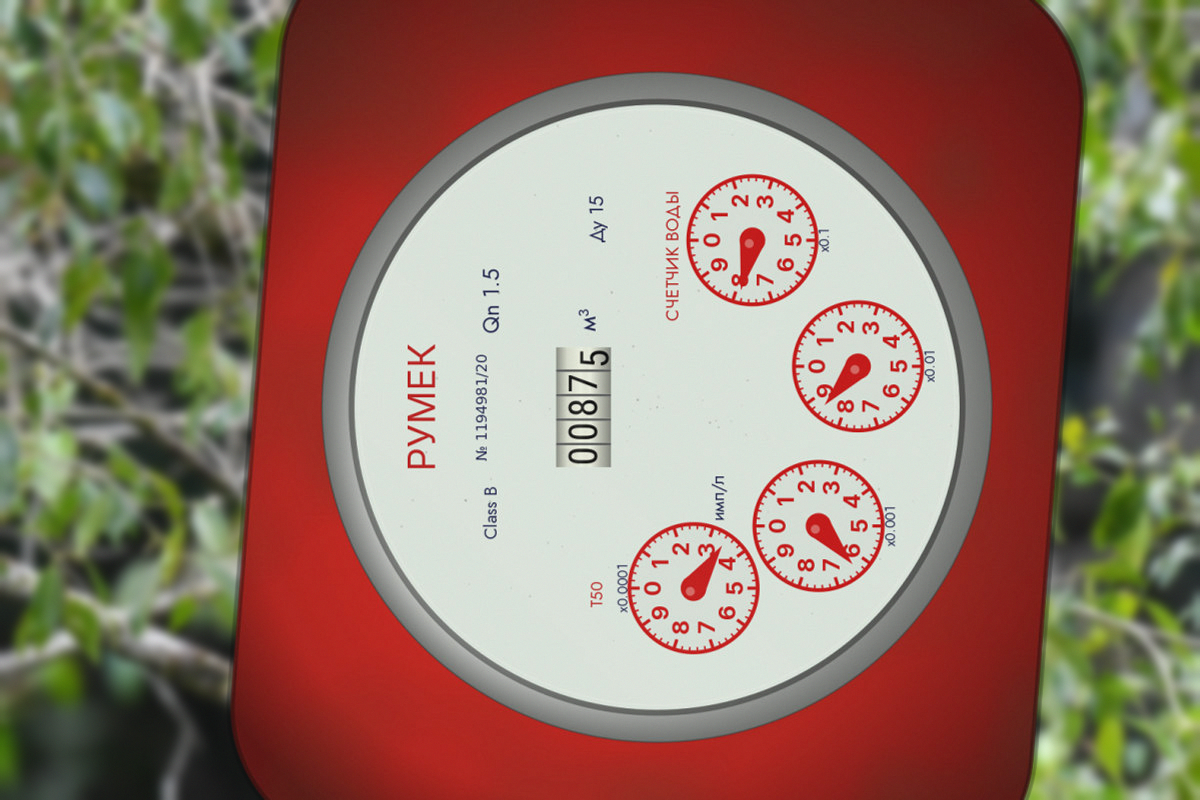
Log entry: 874.7863
